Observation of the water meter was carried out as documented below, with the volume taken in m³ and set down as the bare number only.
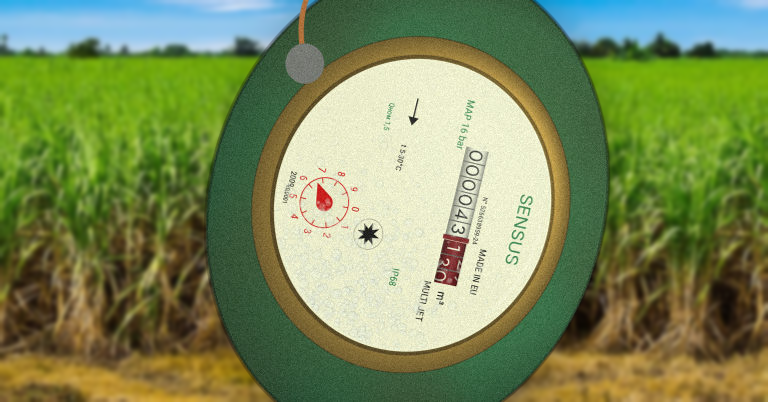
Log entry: 43.1296
